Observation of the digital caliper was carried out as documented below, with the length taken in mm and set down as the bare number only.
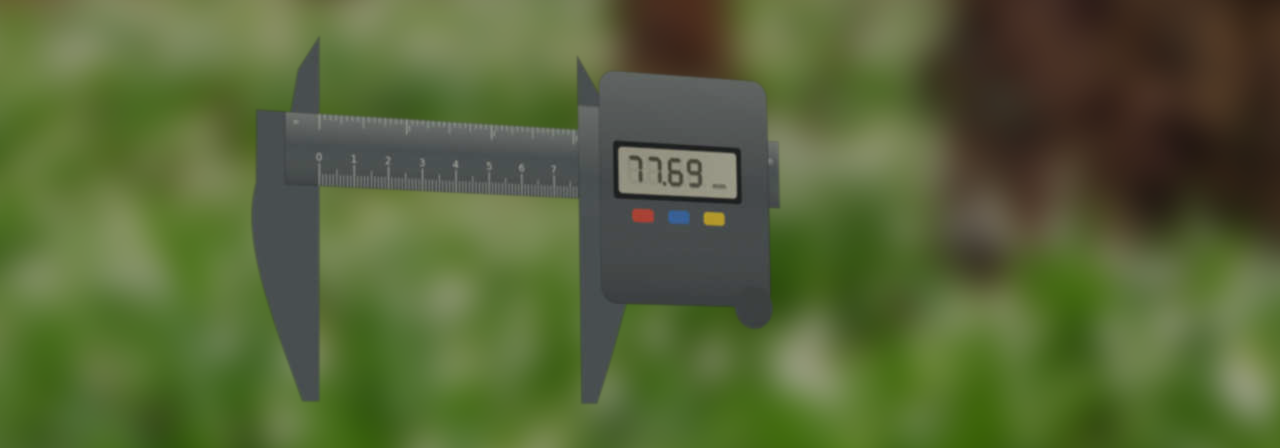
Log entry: 77.69
